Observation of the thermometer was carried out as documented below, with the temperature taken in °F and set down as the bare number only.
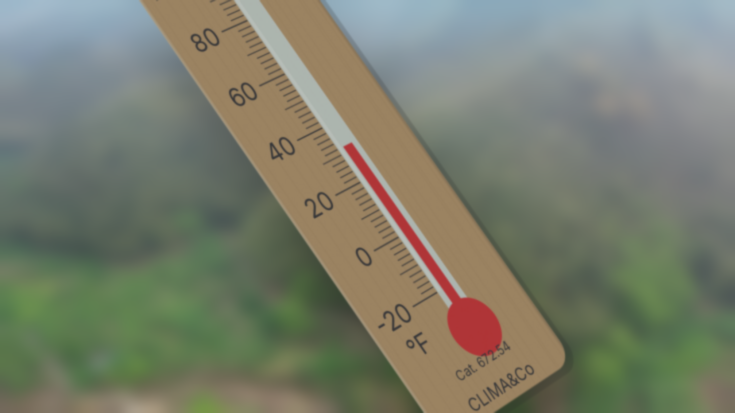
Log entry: 32
